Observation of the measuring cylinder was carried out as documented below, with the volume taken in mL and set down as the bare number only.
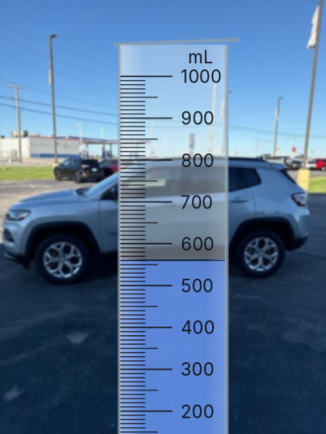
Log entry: 560
